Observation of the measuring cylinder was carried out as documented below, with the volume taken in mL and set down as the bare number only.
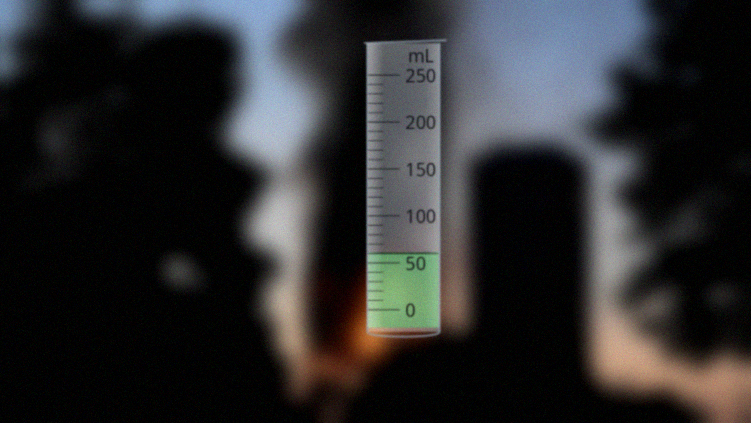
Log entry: 60
